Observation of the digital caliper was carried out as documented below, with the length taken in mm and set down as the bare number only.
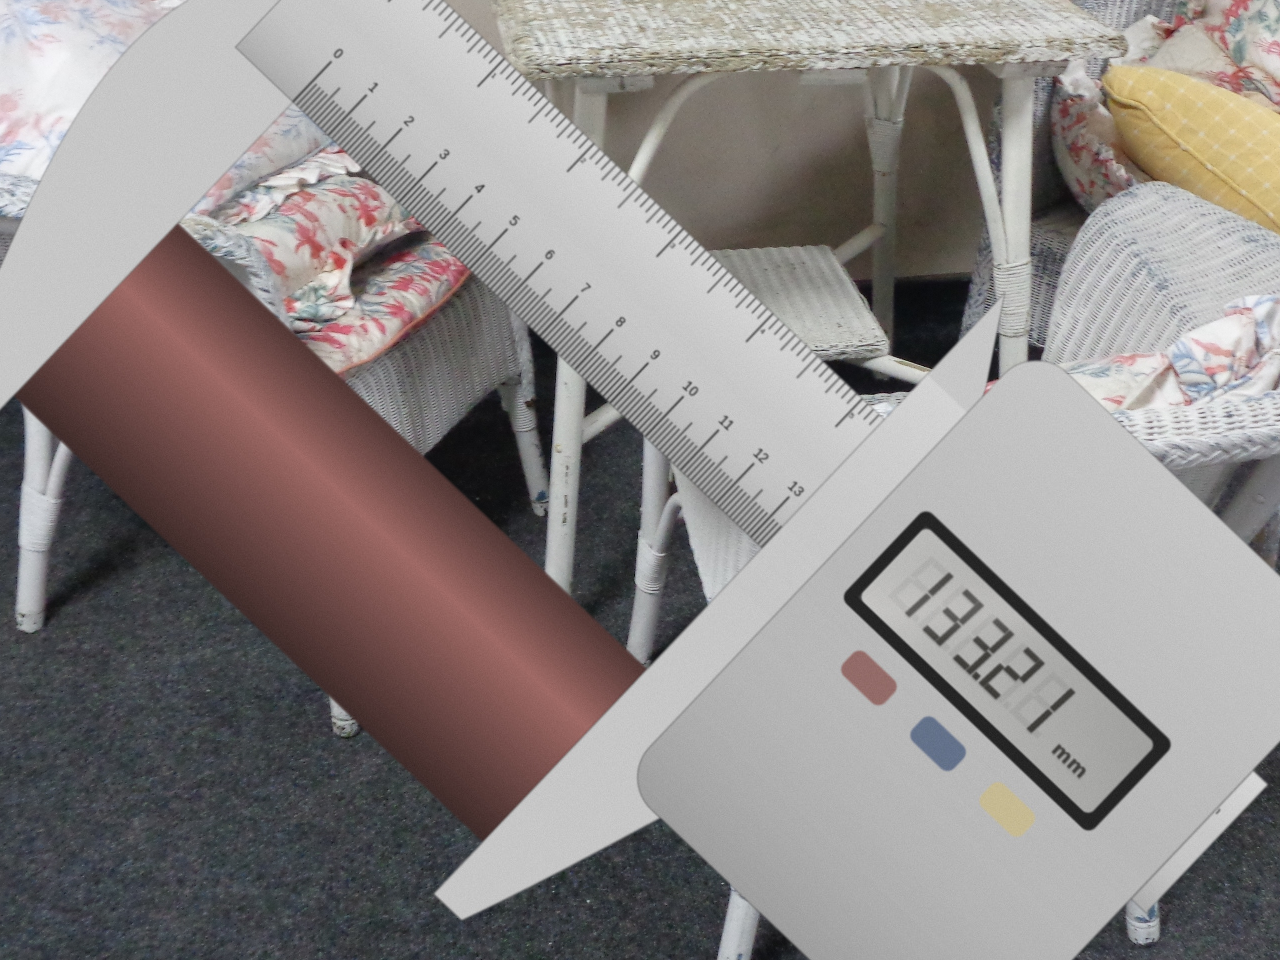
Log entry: 133.21
